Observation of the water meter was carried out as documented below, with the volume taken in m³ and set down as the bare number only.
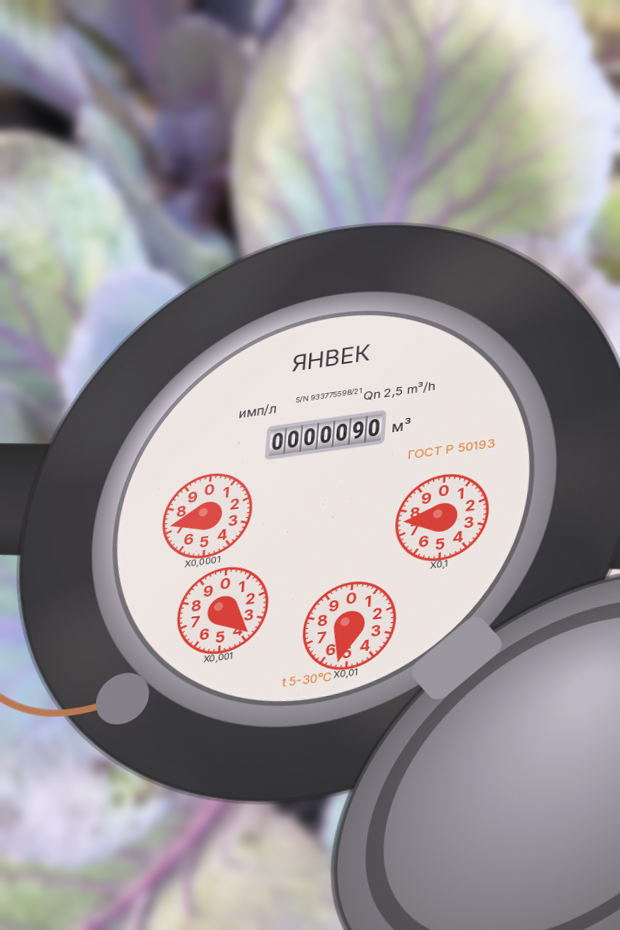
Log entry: 90.7537
